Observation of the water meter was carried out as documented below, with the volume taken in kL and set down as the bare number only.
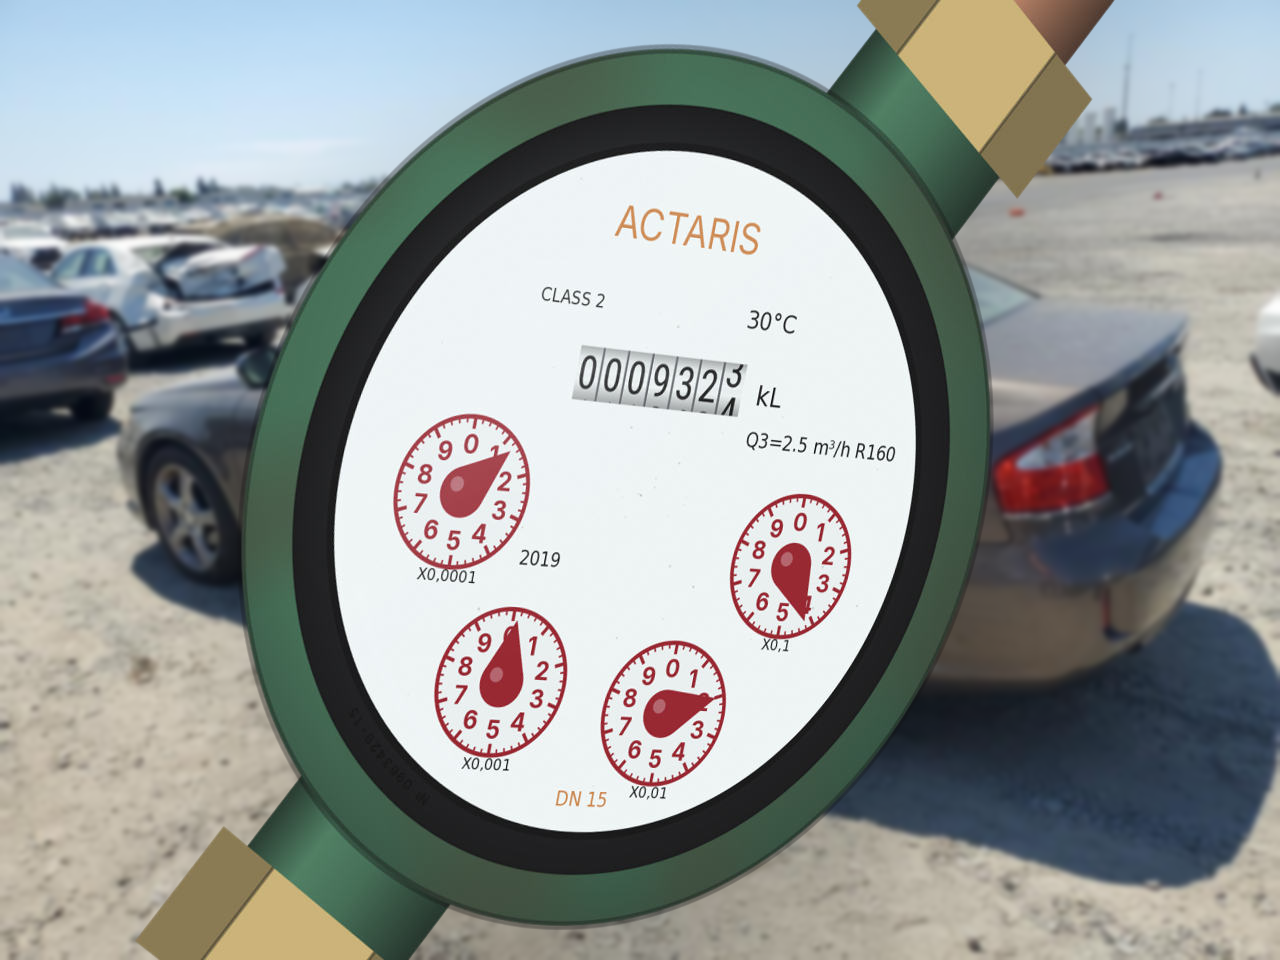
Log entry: 9323.4201
